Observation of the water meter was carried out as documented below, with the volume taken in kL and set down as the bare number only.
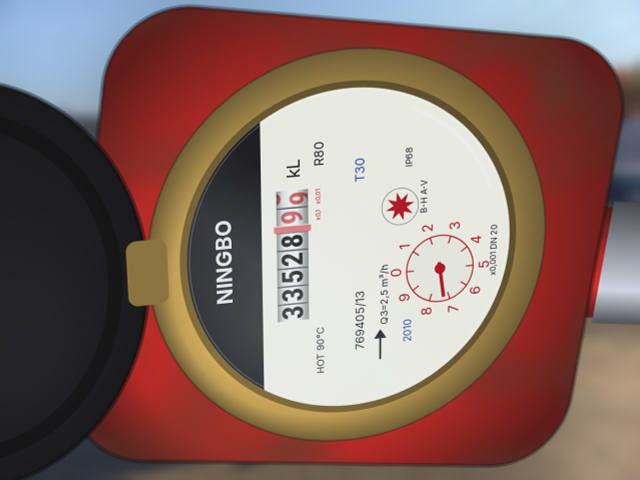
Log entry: 33528.987
